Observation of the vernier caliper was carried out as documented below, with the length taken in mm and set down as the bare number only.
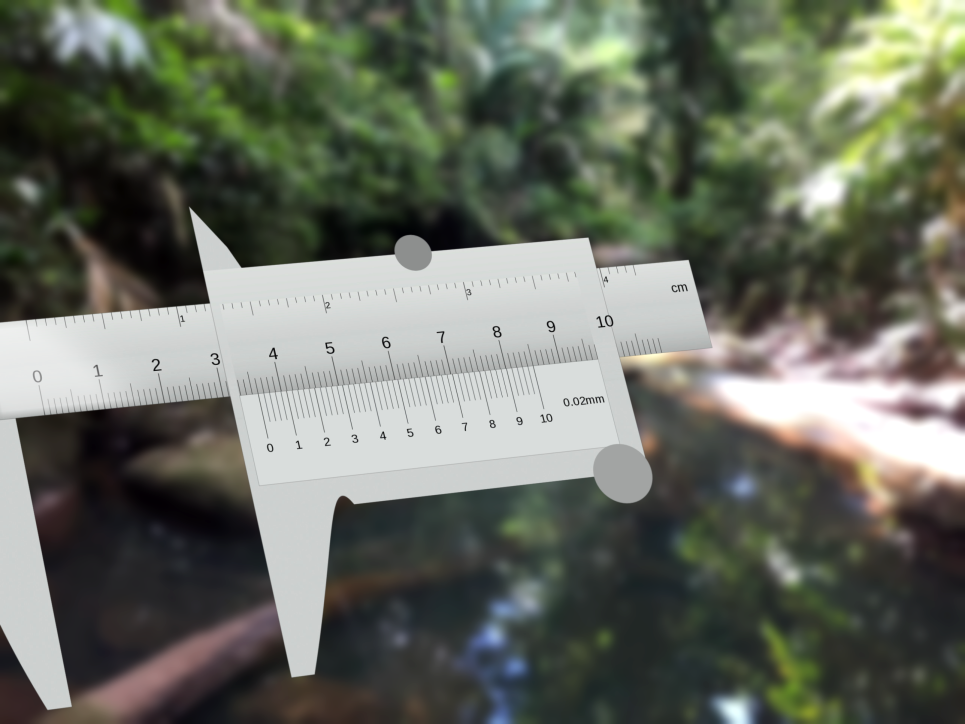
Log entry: 36.0
